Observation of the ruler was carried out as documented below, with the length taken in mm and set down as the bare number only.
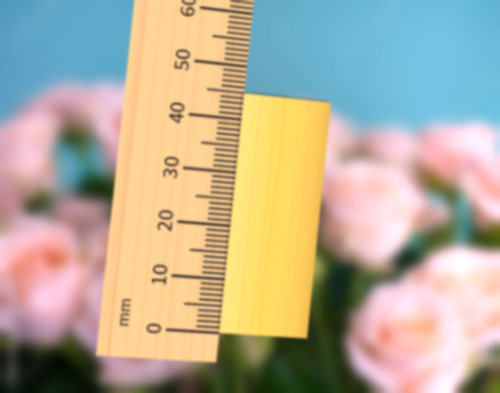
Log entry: 45
